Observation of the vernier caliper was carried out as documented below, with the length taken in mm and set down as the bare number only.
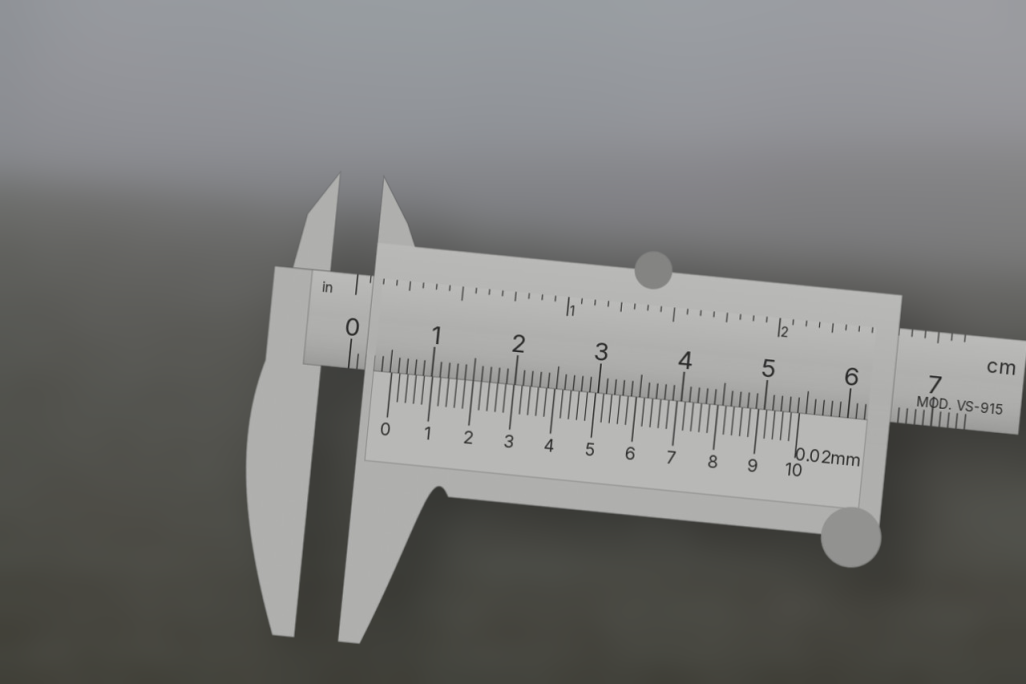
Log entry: 5.2
